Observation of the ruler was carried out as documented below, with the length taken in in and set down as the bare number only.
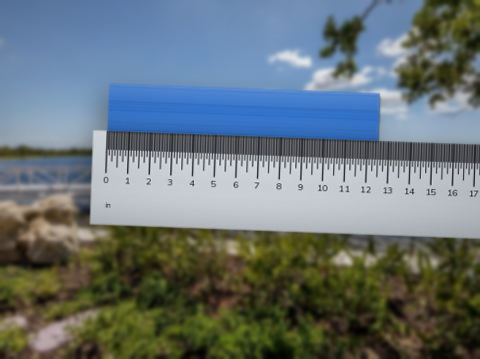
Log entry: 12.5
